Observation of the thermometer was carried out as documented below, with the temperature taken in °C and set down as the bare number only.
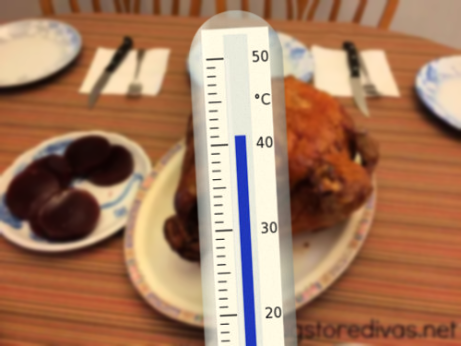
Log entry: 41
